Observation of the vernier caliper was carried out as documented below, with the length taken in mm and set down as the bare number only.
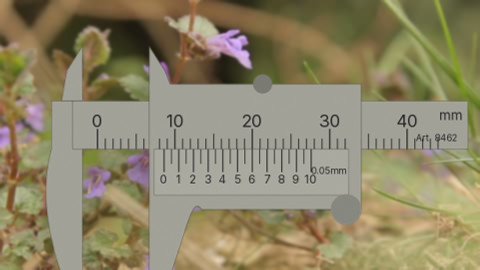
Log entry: 8.6
